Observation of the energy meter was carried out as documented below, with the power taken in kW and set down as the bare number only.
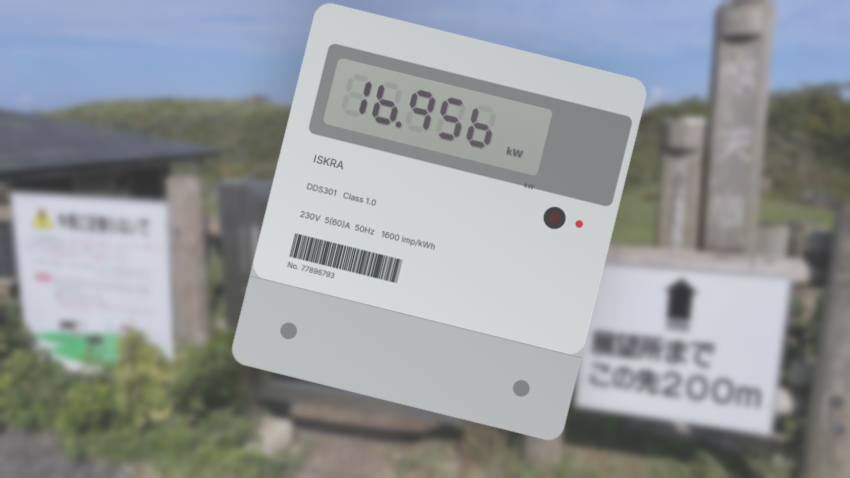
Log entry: 16.956
